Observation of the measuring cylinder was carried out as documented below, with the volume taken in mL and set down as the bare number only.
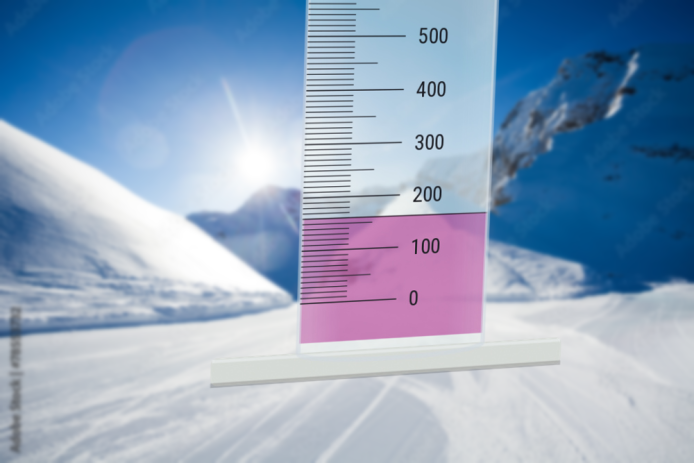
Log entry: 160
